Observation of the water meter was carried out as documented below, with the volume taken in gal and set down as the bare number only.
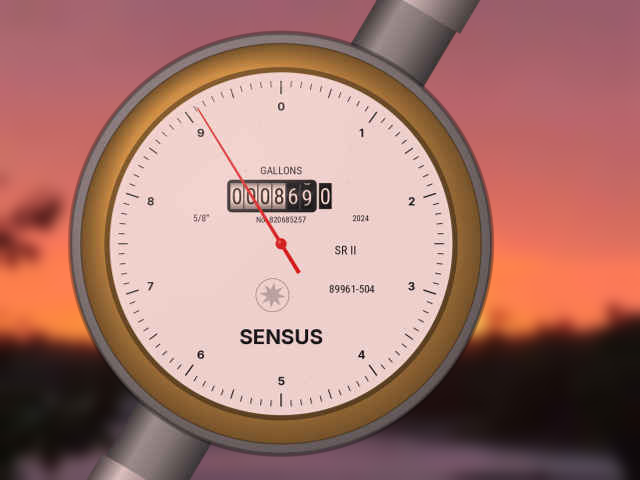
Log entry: 8689.1
